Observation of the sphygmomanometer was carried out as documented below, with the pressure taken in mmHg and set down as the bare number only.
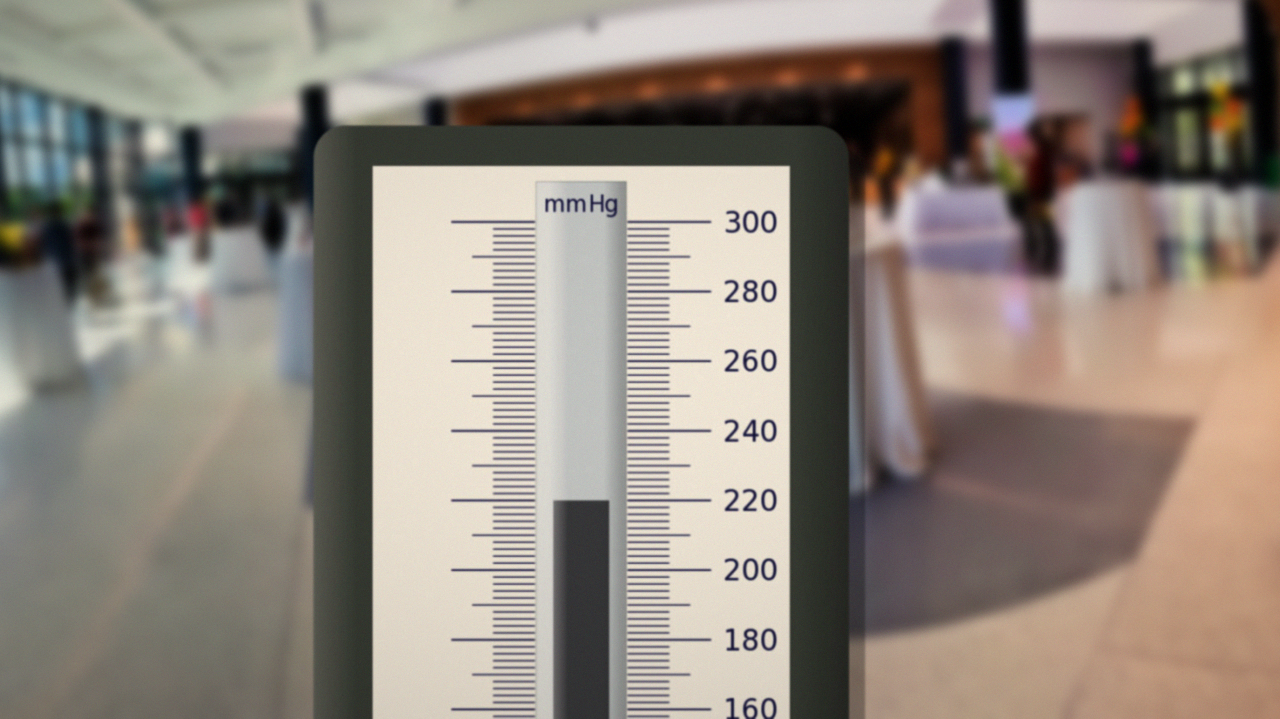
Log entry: 220
